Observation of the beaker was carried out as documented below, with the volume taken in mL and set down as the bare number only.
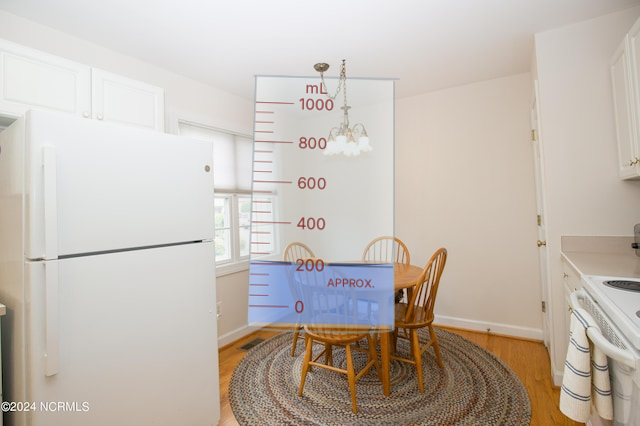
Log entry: 200
